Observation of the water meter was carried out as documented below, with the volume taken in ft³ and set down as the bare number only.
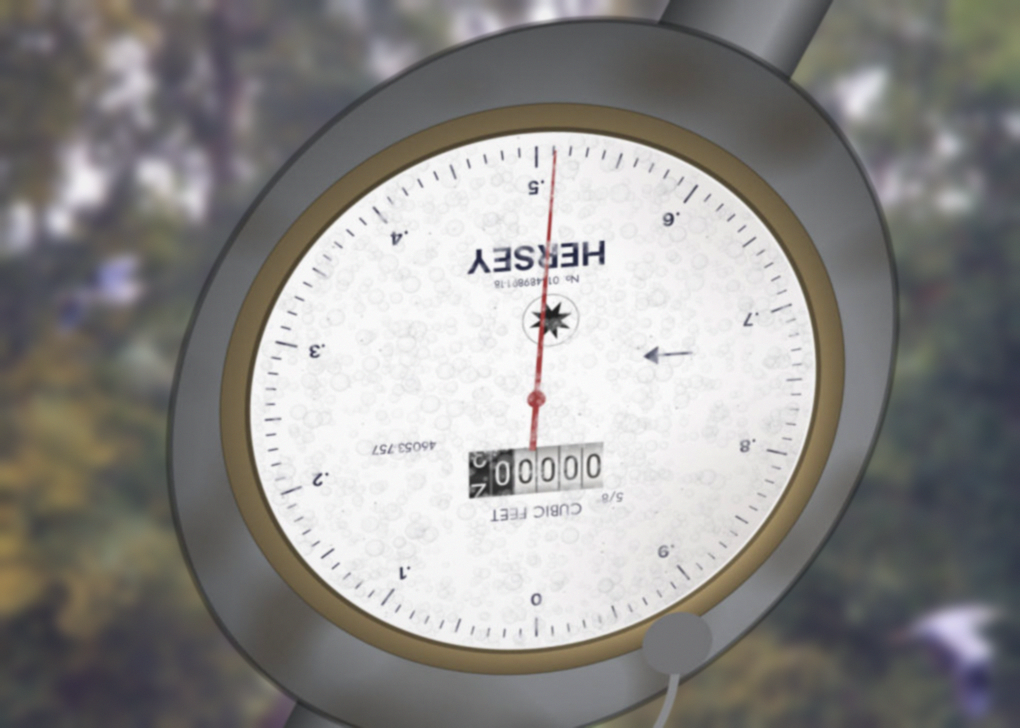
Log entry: 2.51
